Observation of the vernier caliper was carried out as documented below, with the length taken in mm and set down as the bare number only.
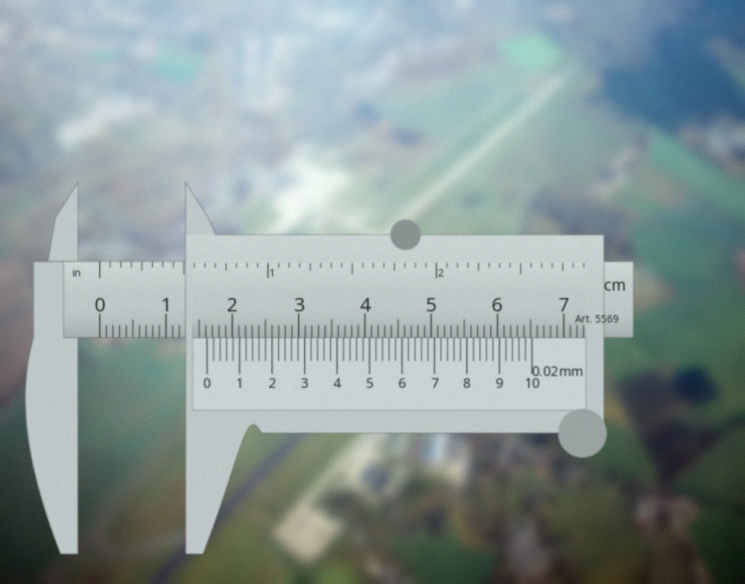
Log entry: 16.2
